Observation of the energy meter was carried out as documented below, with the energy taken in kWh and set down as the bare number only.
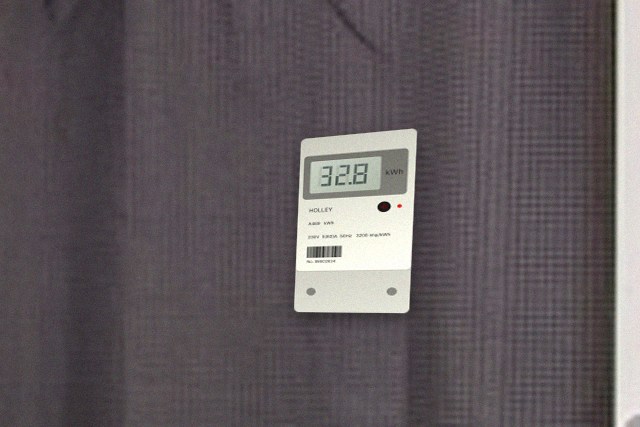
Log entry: 32.8
